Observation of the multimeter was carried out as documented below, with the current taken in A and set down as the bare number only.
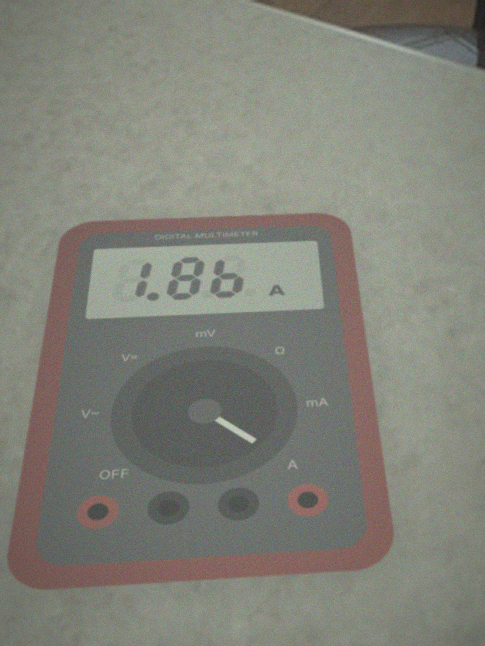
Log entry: 1.86
